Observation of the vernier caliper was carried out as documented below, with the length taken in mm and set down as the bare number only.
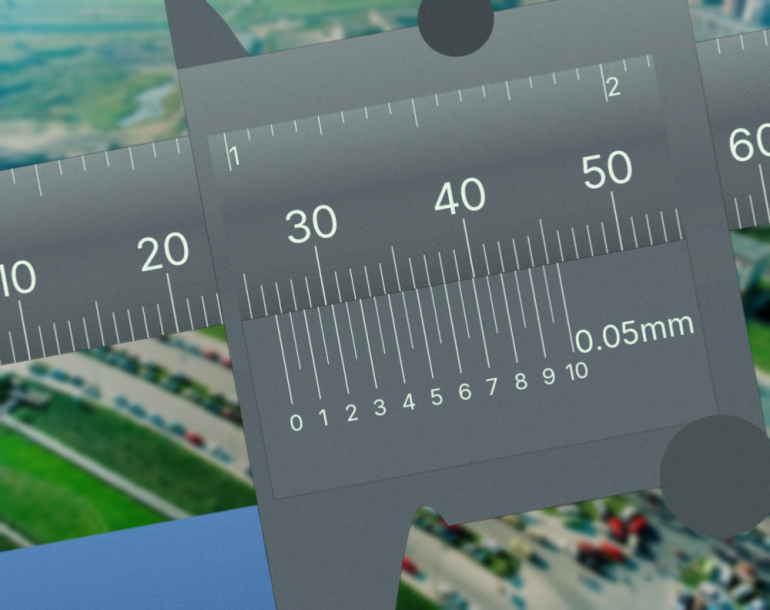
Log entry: 26.6
